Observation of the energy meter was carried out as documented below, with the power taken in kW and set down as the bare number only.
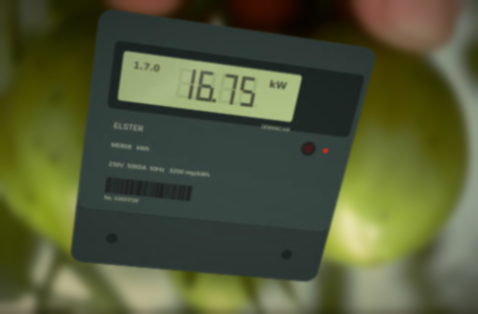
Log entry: 16.75
